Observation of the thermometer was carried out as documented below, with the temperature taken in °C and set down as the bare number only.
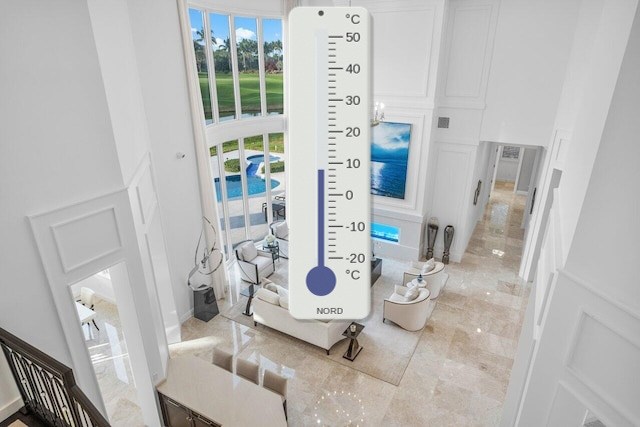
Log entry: 8
